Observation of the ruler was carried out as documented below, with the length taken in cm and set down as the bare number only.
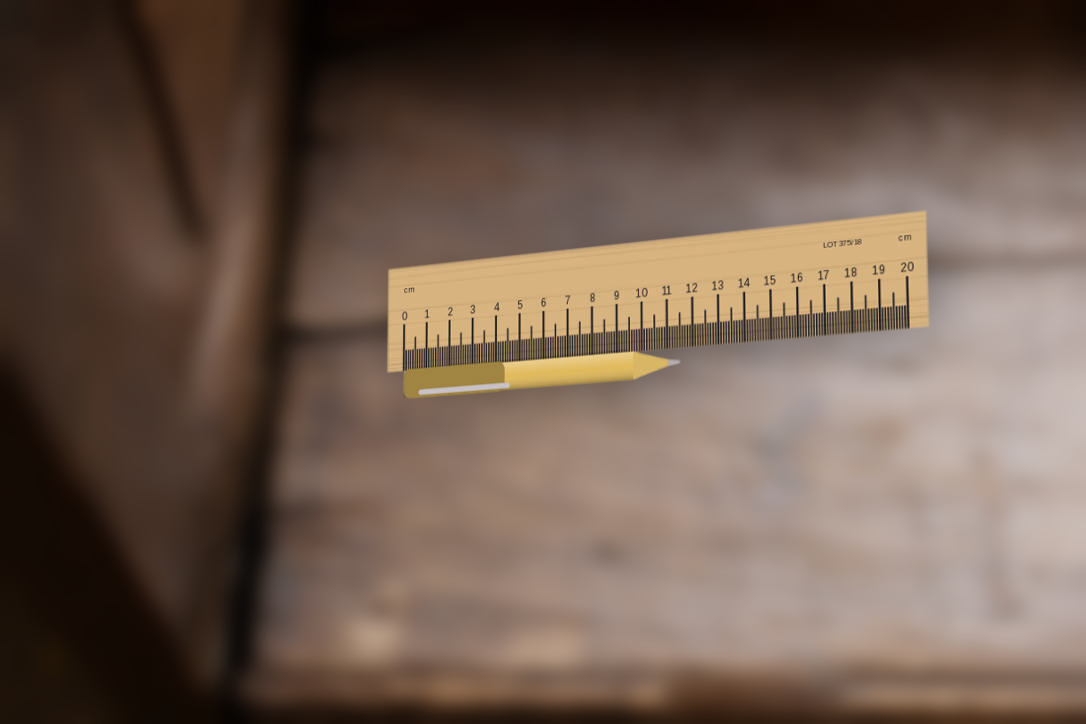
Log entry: 11.5
